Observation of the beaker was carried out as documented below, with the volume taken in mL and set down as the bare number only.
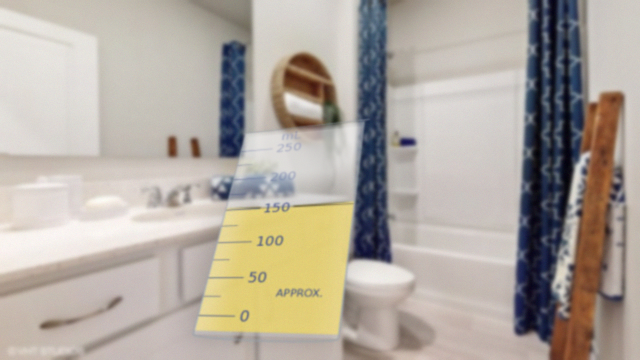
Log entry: 150
